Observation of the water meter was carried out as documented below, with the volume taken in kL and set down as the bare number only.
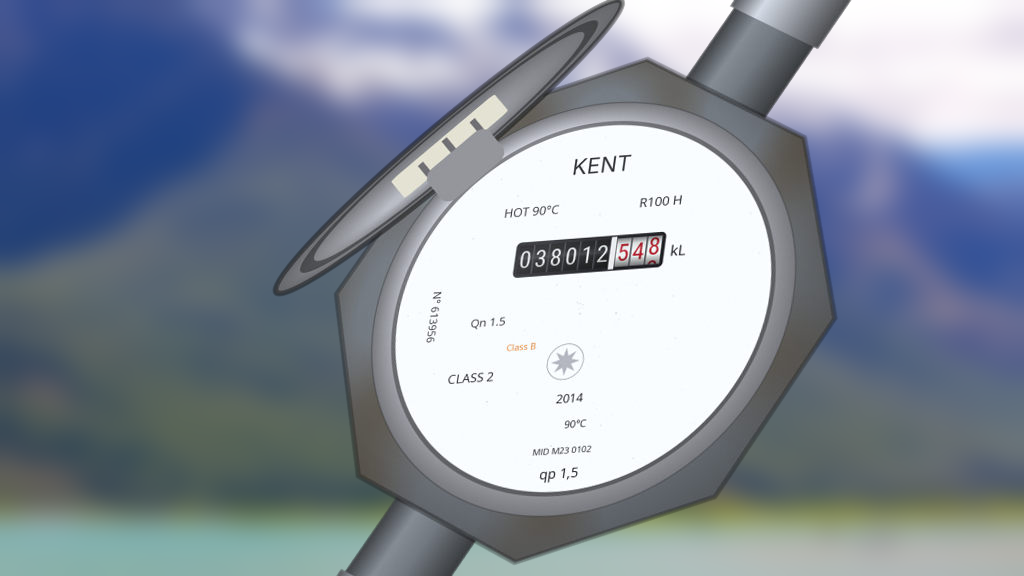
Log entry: 38012.548
